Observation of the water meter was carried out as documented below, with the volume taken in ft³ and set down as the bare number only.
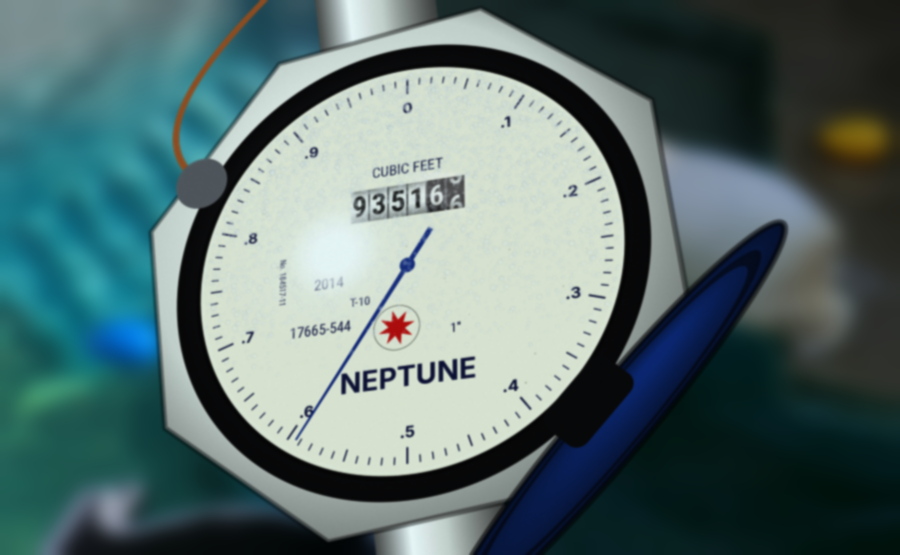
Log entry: 935165.59
